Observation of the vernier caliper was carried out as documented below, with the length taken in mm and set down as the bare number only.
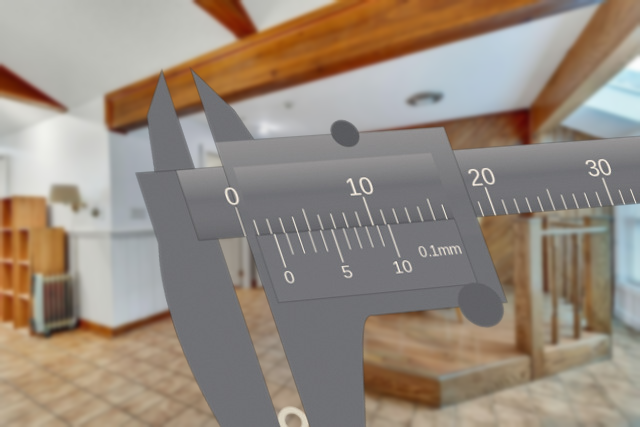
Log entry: 2.2
